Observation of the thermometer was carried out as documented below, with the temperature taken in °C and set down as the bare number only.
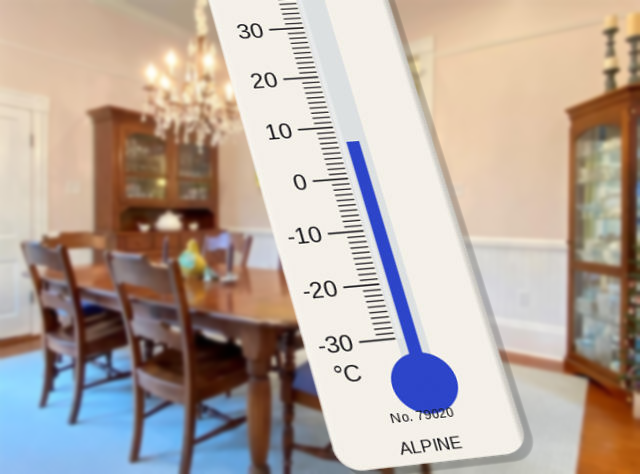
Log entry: 7
